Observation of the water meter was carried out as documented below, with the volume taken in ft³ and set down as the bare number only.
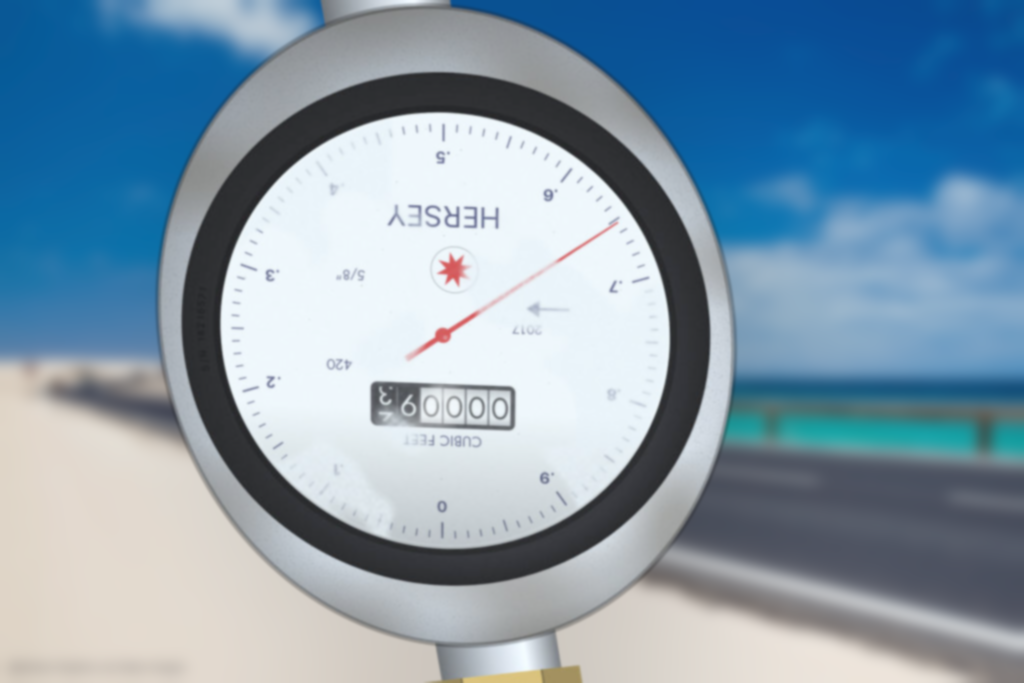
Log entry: 92.65
